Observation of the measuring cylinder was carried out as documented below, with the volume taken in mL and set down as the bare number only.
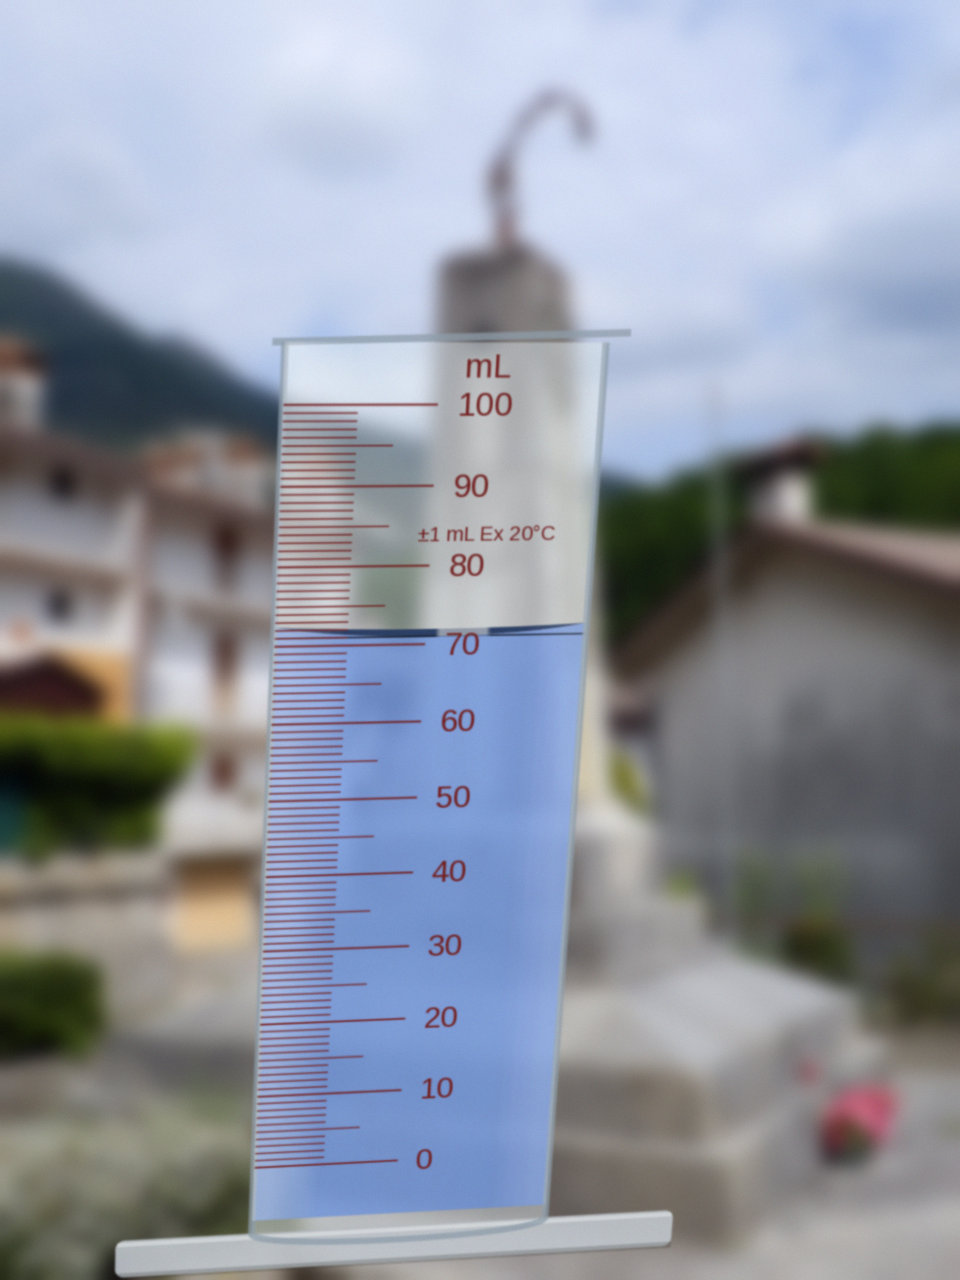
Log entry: 71
